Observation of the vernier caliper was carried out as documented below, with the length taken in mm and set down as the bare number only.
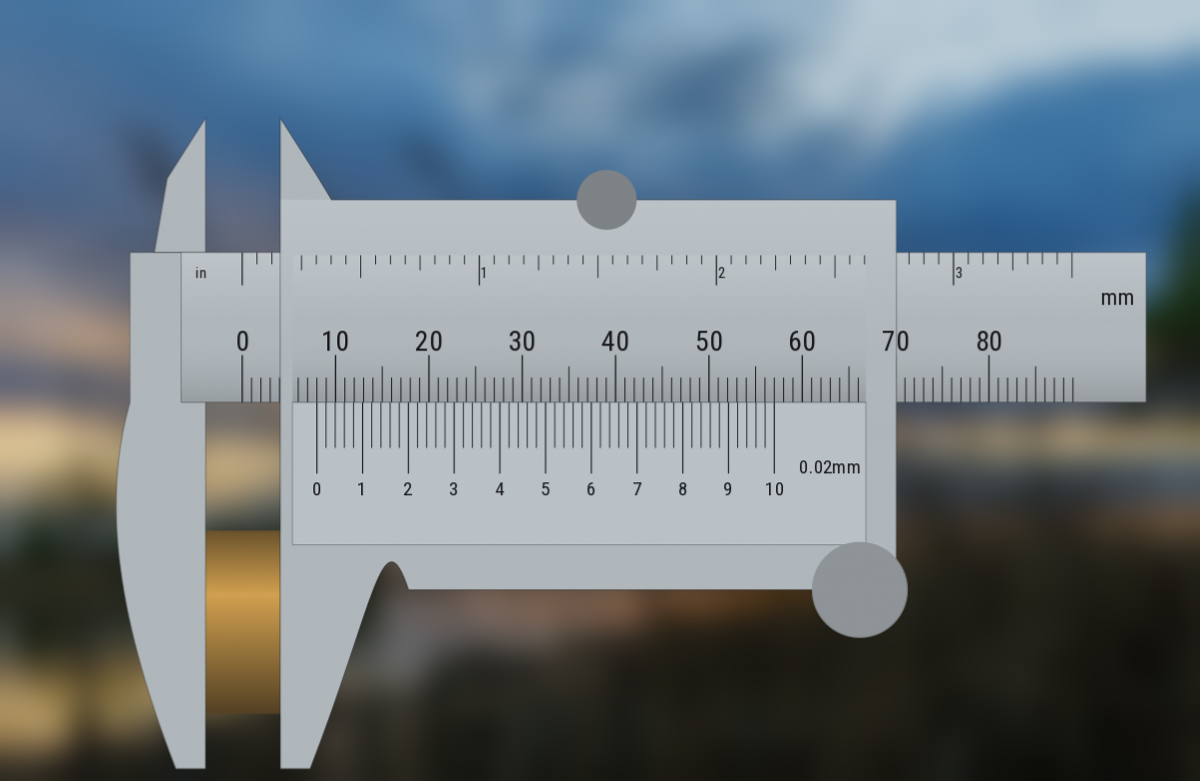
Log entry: 8.0
